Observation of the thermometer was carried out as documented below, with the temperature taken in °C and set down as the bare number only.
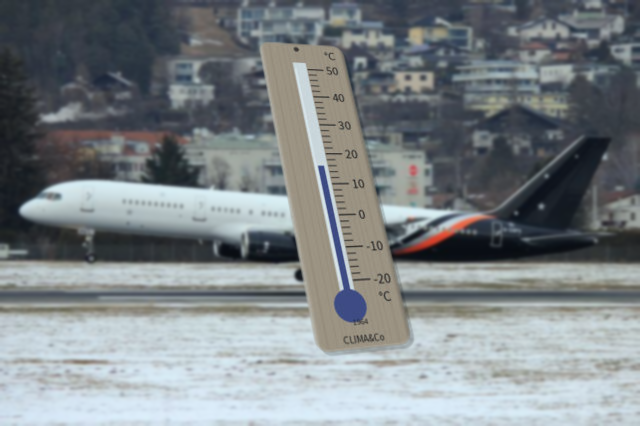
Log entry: 16
